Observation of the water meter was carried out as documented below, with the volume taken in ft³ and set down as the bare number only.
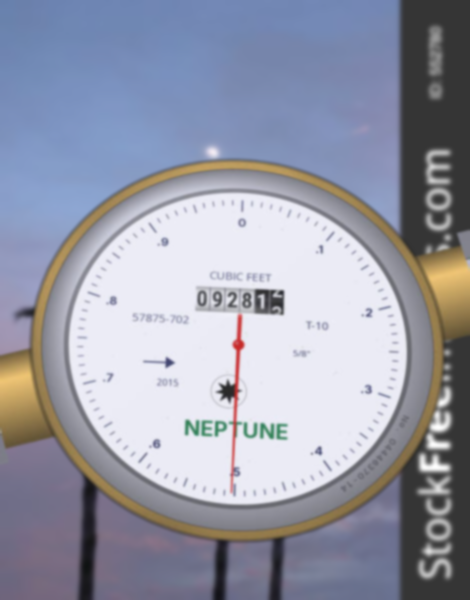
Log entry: 92812.50
